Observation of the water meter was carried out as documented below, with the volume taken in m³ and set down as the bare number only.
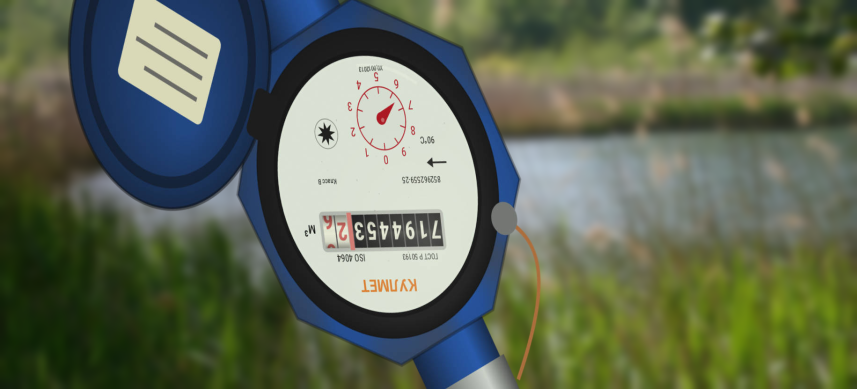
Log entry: 7194453.256
